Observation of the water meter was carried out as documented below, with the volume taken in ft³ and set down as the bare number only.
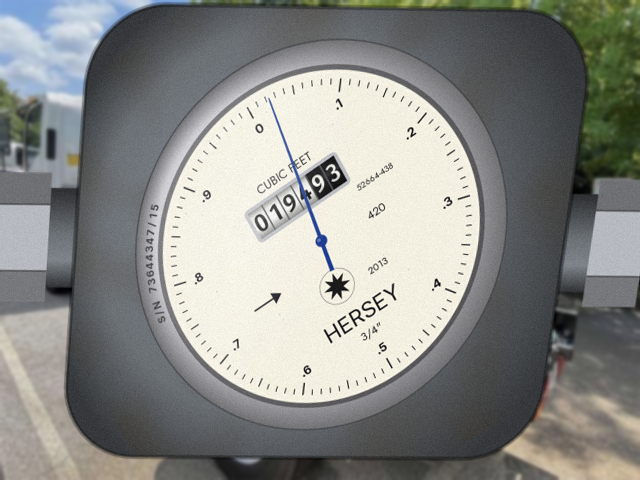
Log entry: 19493.02
